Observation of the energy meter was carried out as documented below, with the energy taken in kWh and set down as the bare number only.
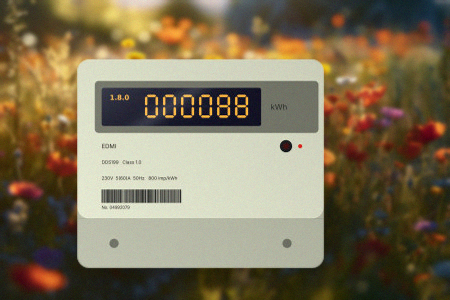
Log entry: 88
